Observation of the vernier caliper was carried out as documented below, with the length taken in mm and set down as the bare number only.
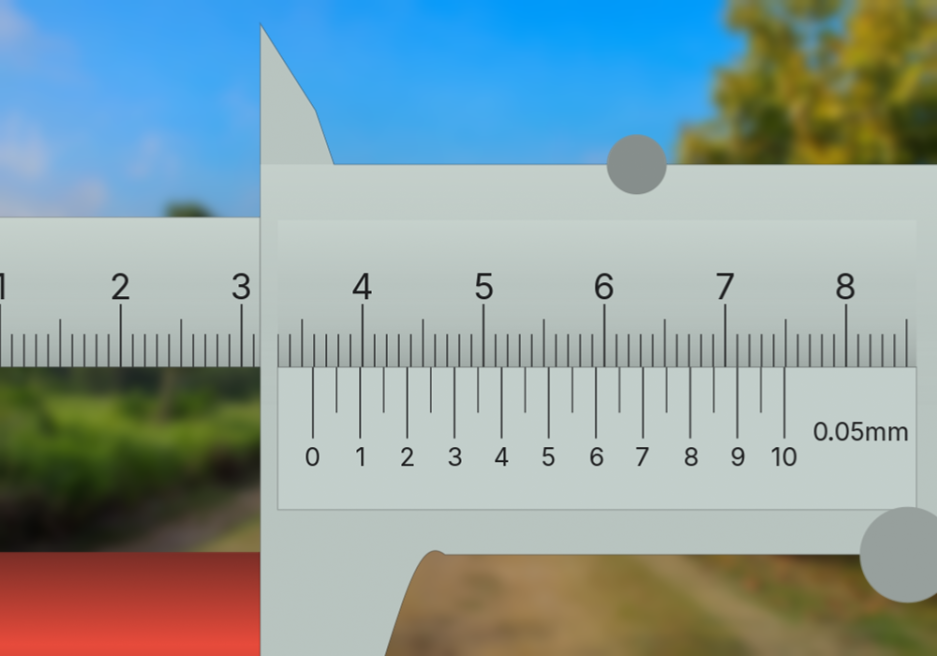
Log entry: 35.9
